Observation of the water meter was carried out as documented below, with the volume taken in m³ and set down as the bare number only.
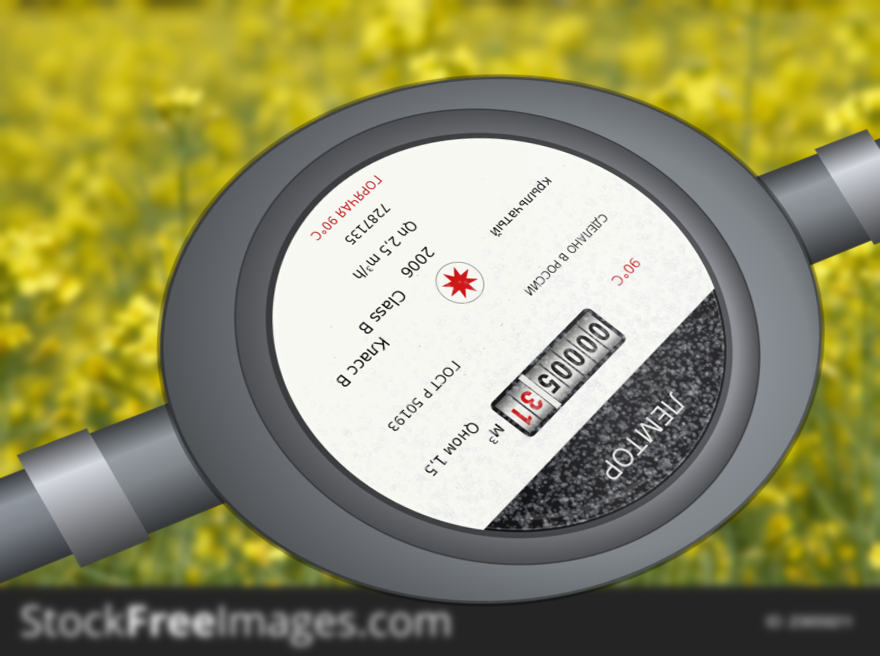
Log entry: 5.31
